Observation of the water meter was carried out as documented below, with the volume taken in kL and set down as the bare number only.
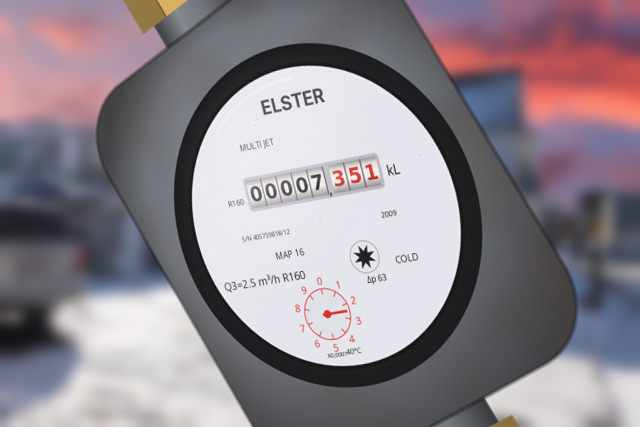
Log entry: 7.3512
